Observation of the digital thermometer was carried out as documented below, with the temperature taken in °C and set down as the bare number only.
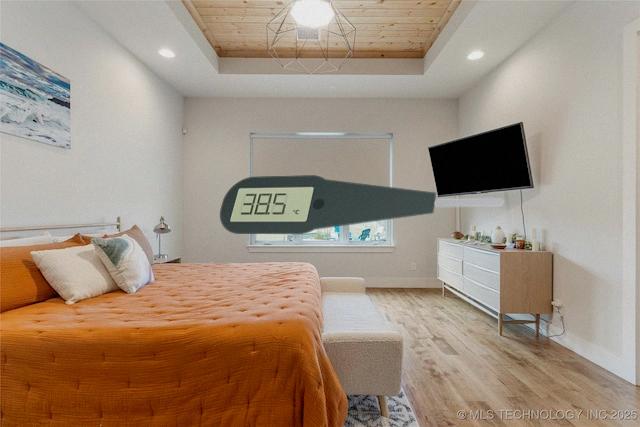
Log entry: 38.5
